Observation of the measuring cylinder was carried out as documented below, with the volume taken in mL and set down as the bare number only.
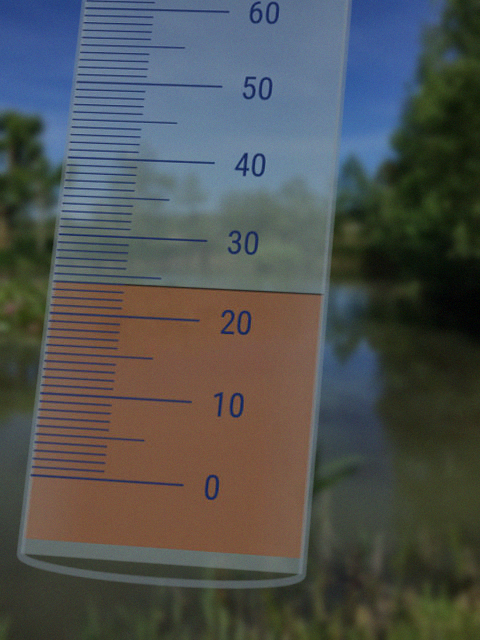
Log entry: 24
